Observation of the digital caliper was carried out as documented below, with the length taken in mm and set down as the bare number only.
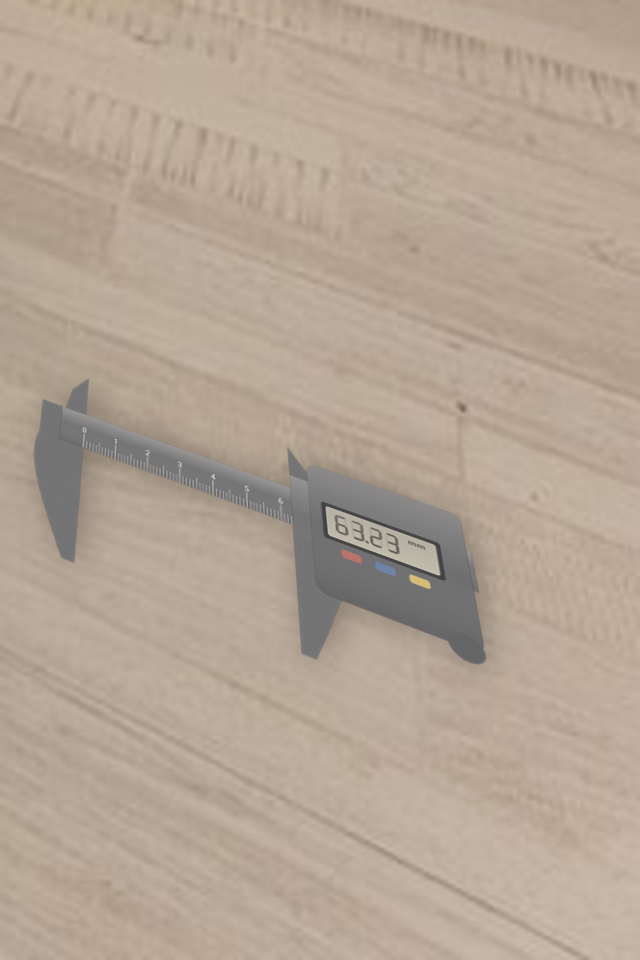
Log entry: 63.23
